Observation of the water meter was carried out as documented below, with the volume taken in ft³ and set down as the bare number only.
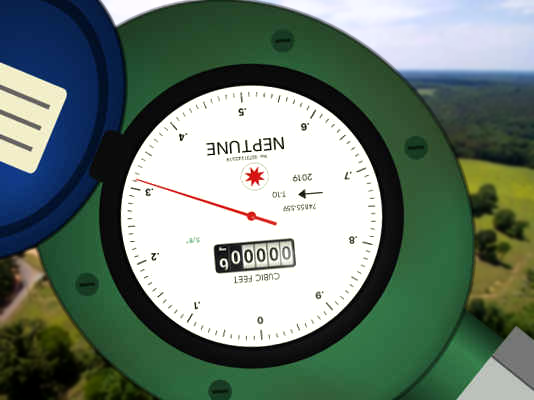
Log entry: 6.31
